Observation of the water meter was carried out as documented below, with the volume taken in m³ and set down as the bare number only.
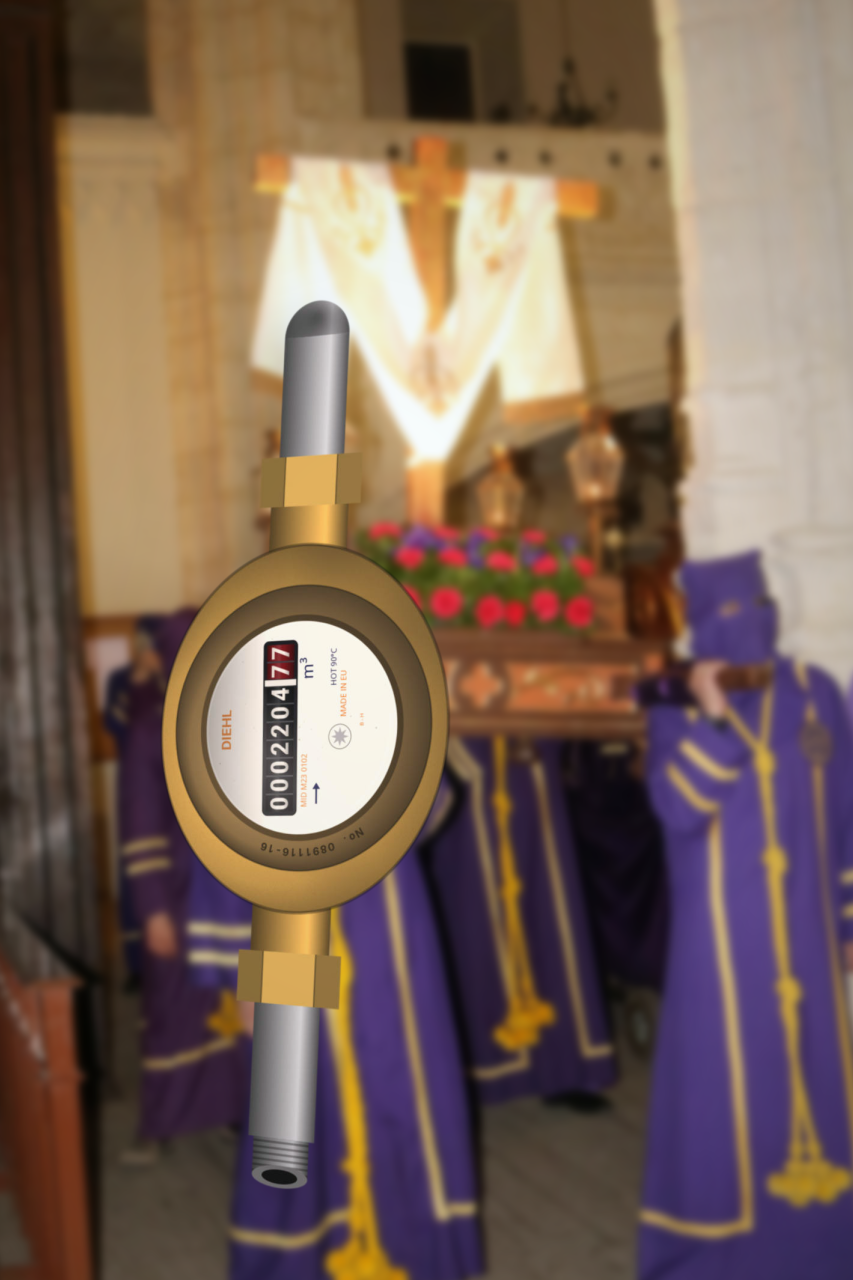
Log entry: 2204.77
